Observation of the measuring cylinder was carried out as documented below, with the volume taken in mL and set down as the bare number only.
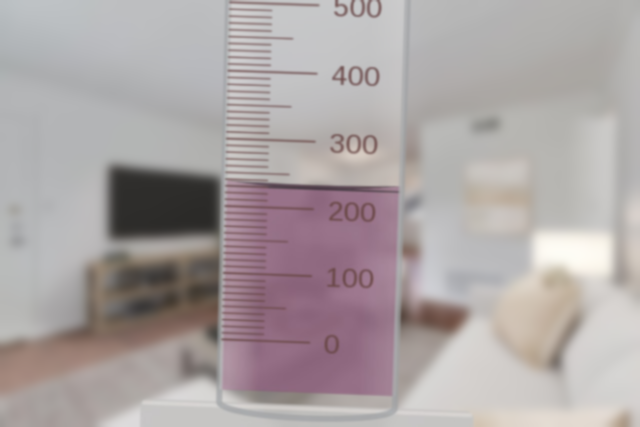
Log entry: 230
